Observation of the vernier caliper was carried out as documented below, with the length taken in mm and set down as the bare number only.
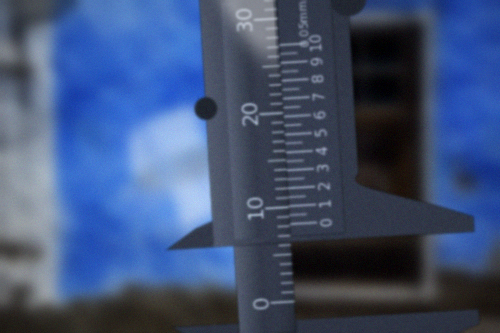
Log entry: 8.2
